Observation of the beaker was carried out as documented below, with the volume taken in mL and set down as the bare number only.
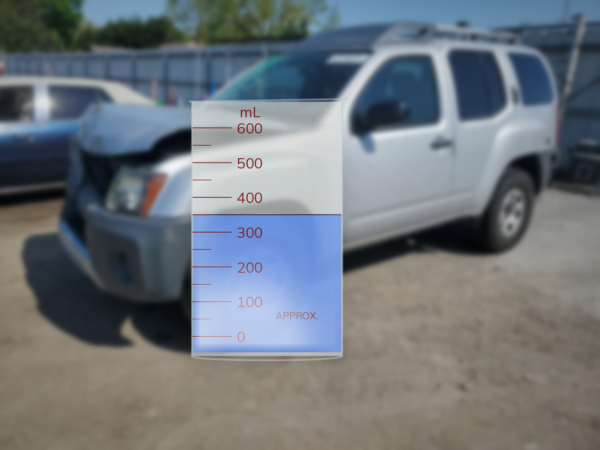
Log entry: 350
